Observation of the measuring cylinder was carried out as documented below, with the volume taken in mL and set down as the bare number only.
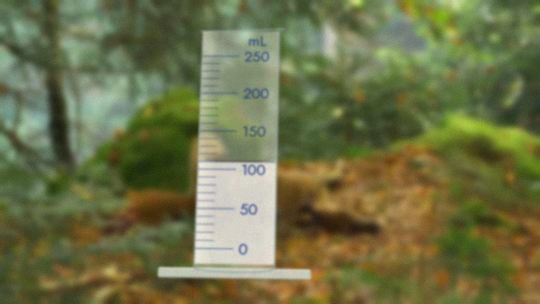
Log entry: 110
